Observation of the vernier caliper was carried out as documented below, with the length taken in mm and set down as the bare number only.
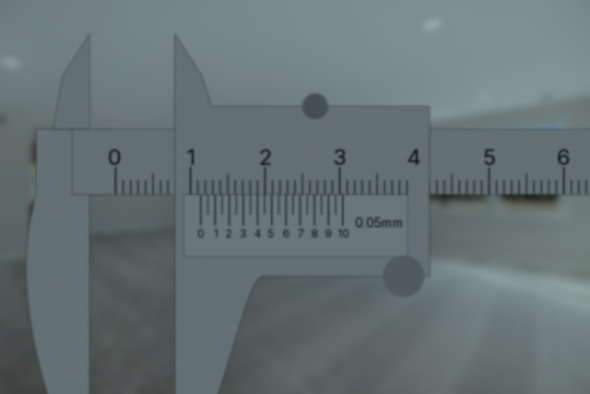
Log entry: 11.4
